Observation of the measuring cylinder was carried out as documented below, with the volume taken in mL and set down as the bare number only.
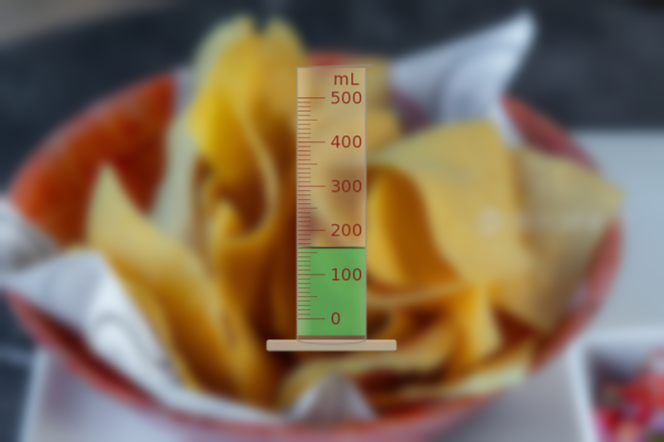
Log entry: 160
